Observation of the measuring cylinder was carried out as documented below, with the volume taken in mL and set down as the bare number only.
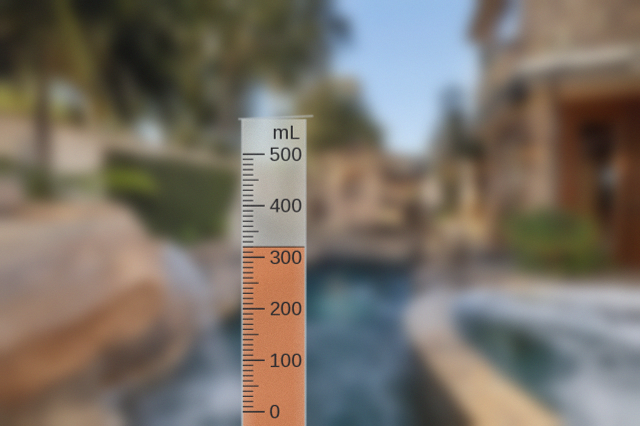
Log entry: 320
